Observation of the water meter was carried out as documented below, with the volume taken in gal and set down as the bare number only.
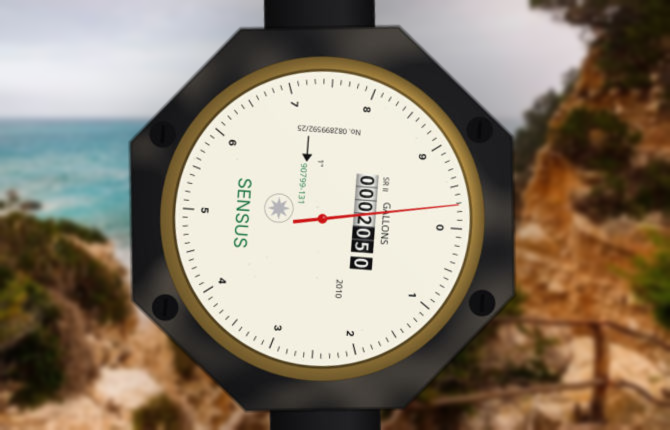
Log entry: 2049.7
